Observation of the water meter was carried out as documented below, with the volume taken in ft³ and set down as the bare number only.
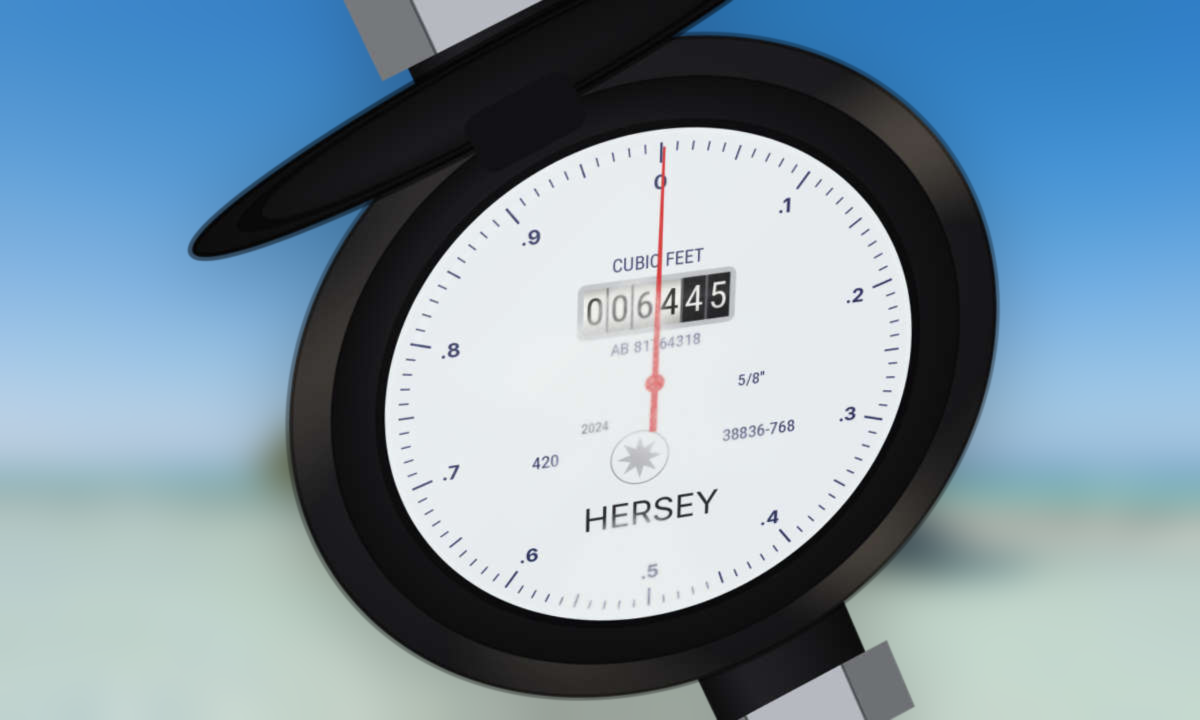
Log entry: 6445.00
